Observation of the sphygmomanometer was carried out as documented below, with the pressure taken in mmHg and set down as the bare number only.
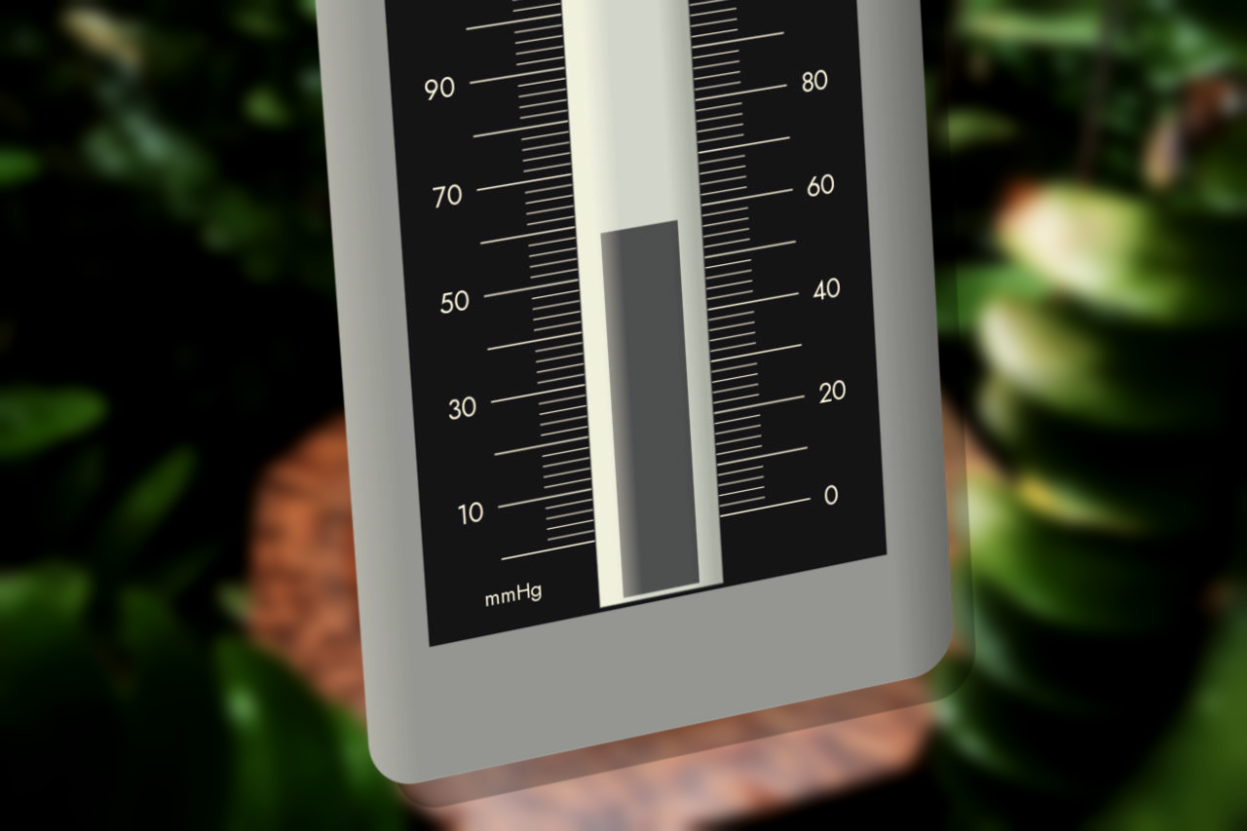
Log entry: 58
